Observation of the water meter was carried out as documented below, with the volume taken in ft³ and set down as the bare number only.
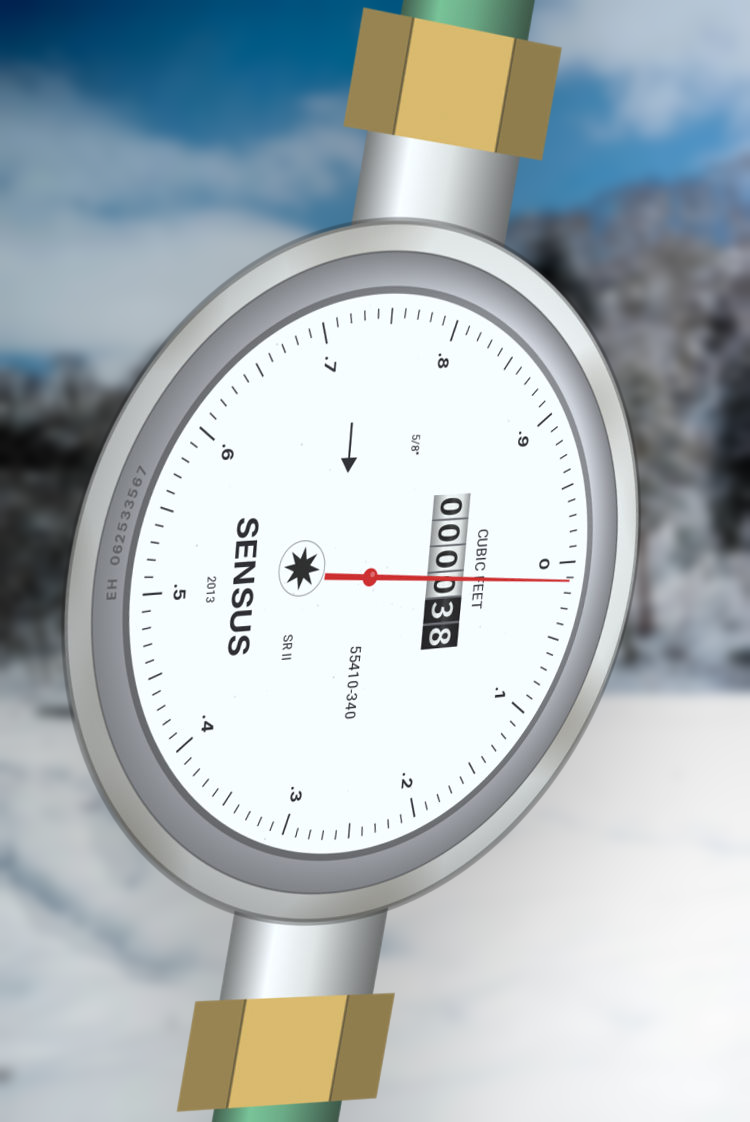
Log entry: 38.01
